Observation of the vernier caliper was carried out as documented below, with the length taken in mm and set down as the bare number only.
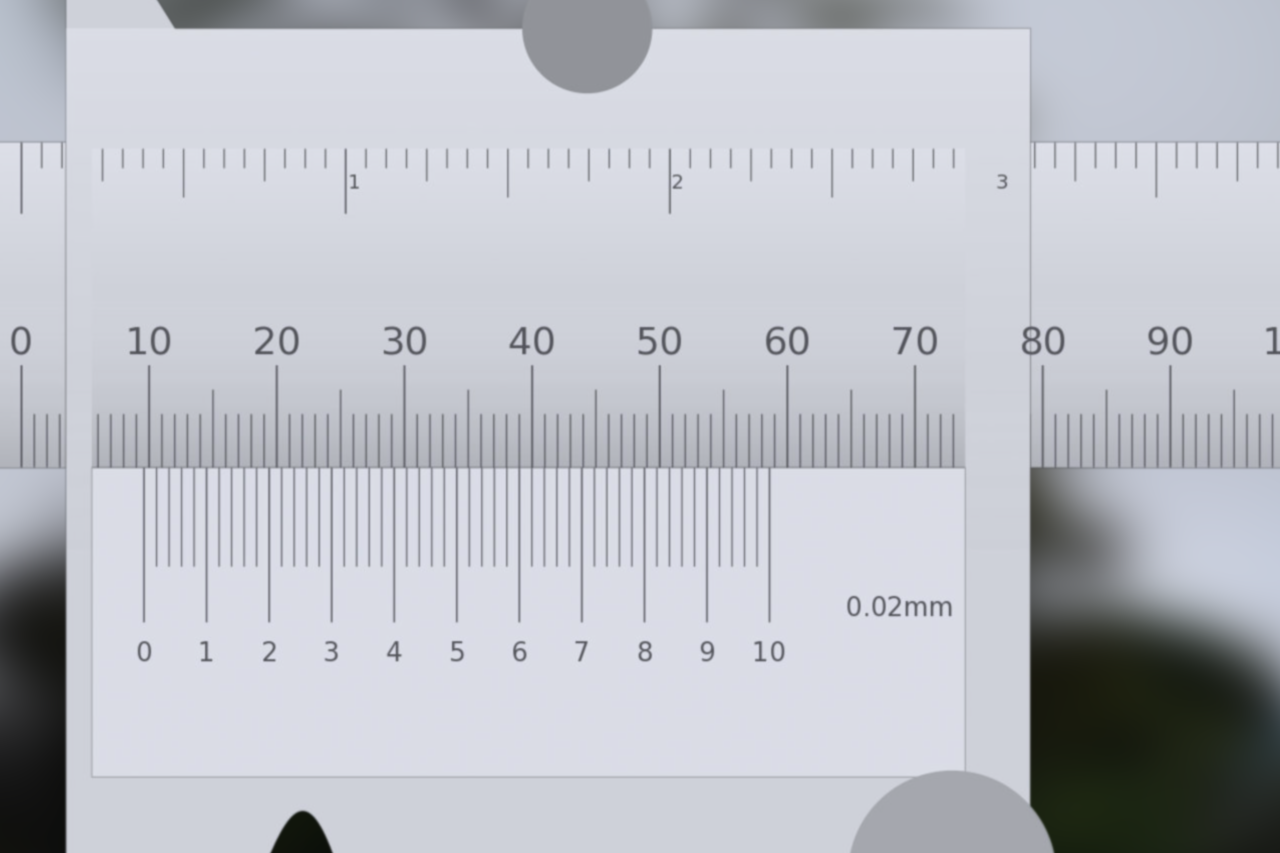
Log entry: 9.6
